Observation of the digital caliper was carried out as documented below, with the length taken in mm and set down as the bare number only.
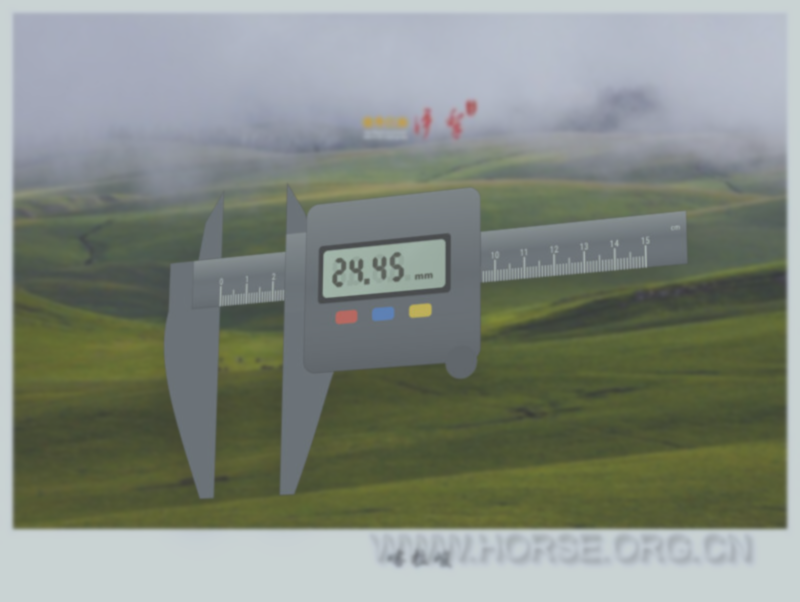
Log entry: 24.45
